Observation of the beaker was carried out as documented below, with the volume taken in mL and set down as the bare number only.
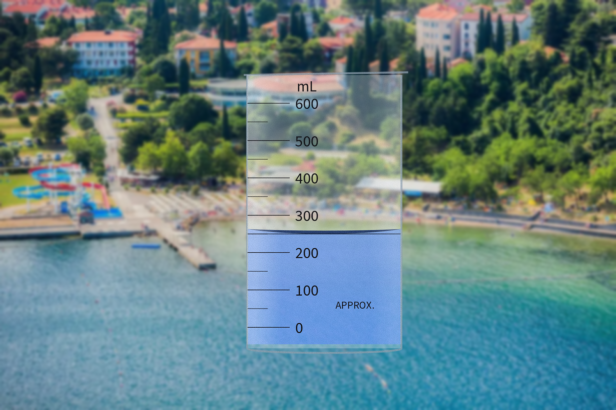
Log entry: 250
